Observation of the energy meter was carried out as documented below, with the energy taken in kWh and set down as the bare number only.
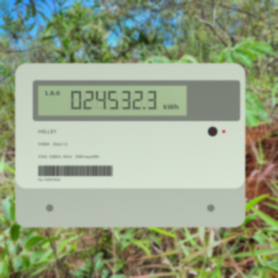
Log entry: 24532.3
